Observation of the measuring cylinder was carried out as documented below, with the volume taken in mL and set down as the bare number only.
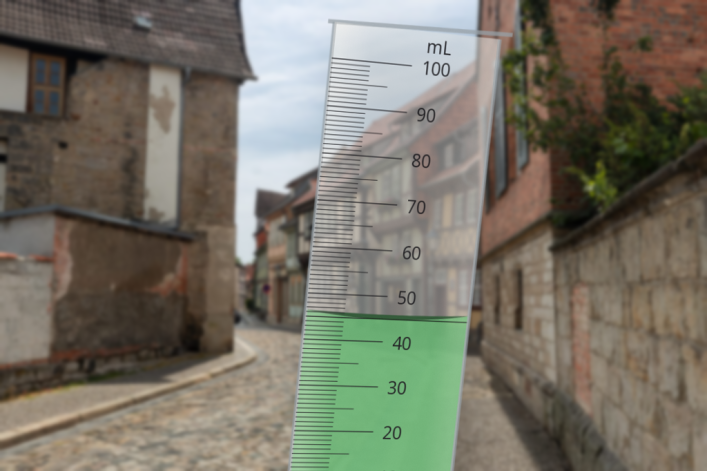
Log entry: 45
